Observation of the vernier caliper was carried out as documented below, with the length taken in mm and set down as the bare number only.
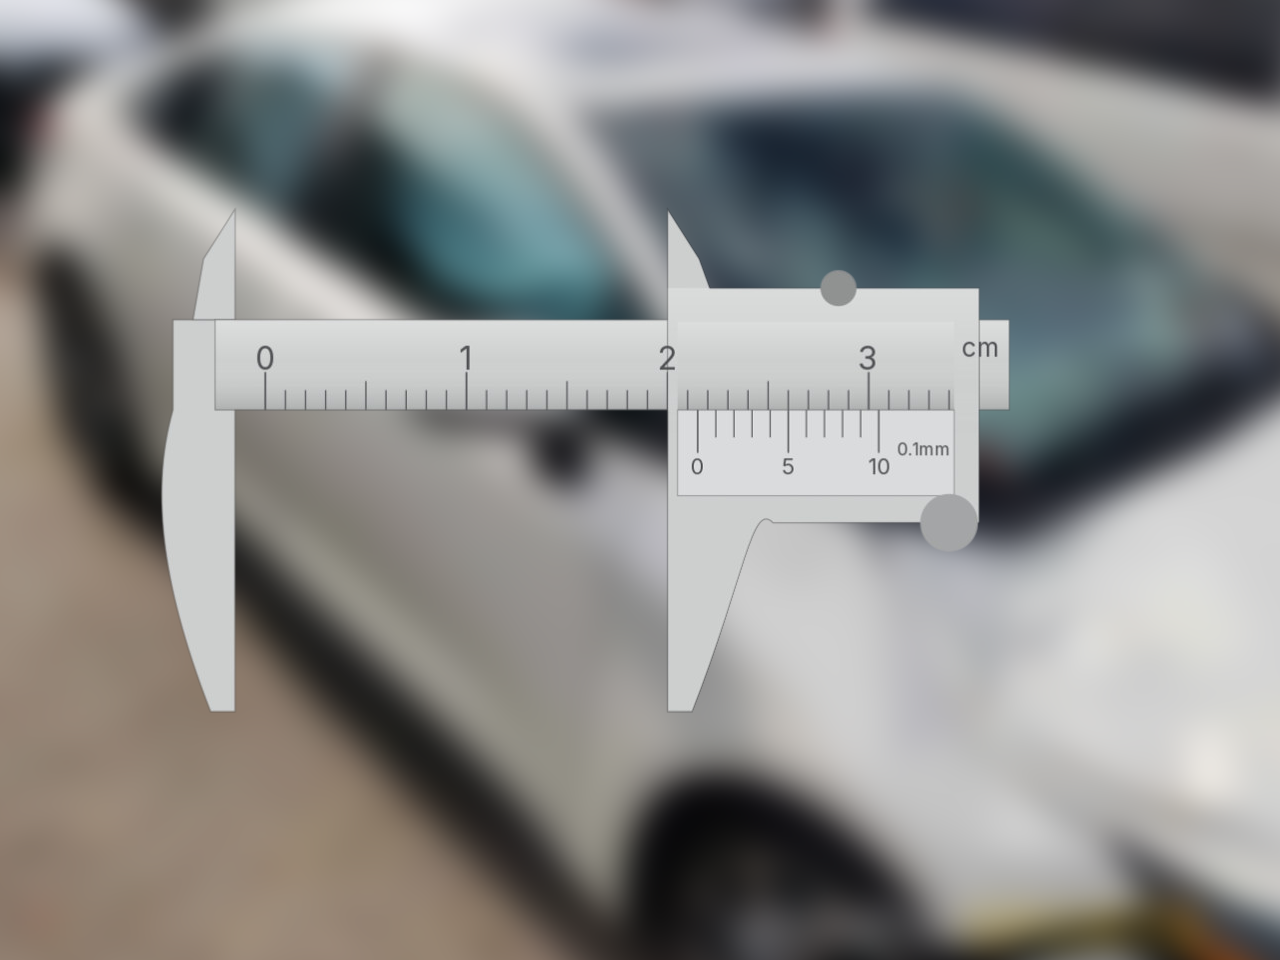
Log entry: 21.5
